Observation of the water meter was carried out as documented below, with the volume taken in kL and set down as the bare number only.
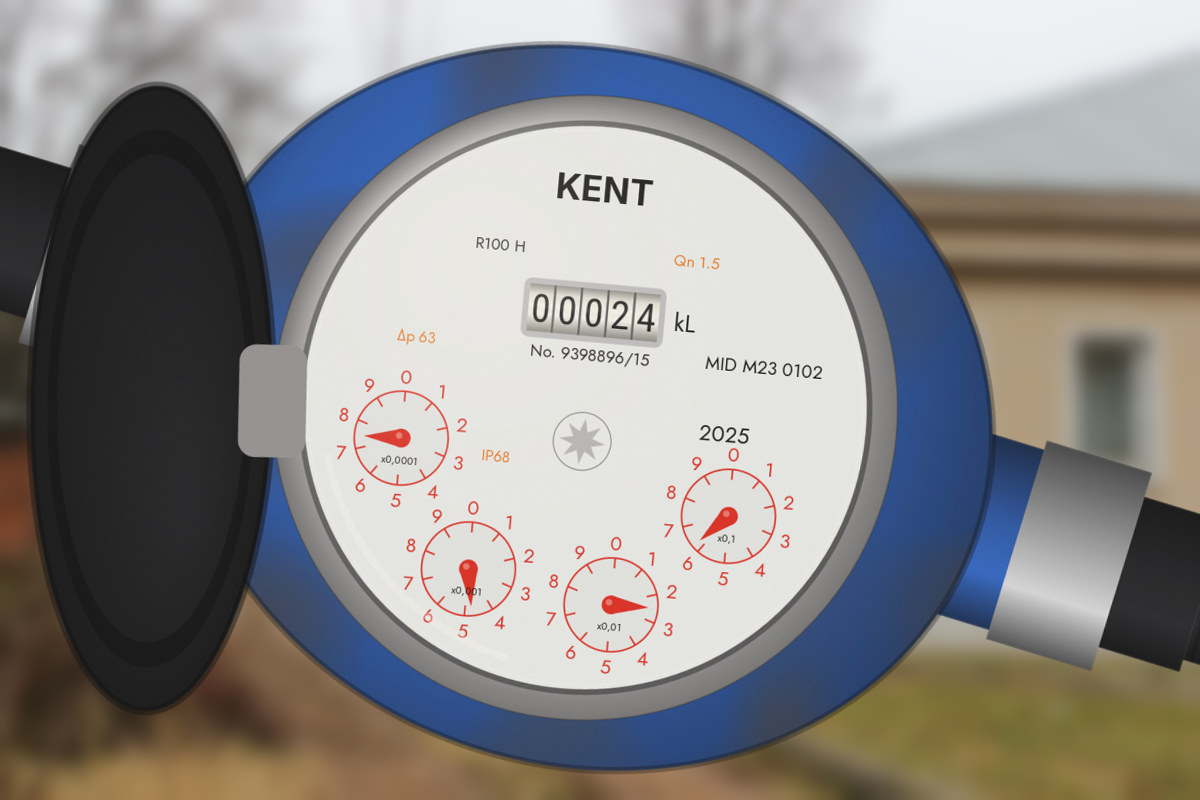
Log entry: 24.6247
